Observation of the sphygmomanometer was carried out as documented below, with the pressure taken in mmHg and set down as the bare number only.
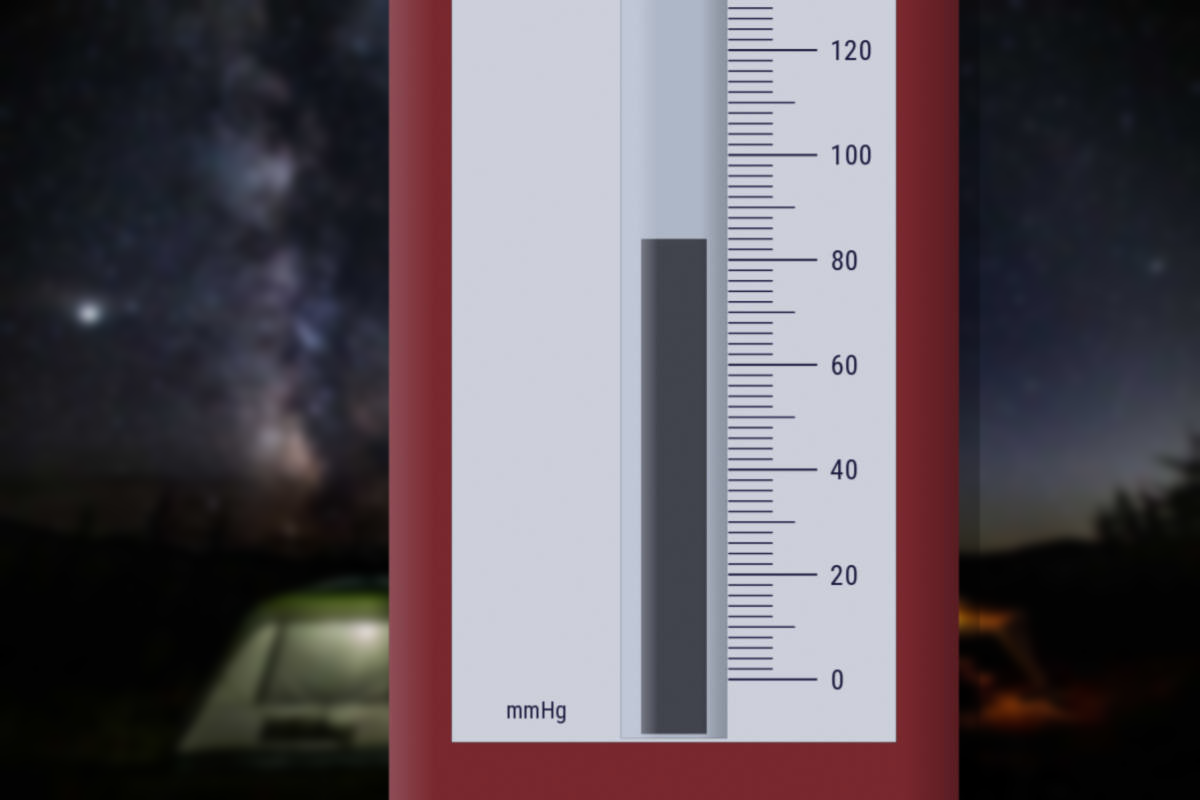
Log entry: 84
